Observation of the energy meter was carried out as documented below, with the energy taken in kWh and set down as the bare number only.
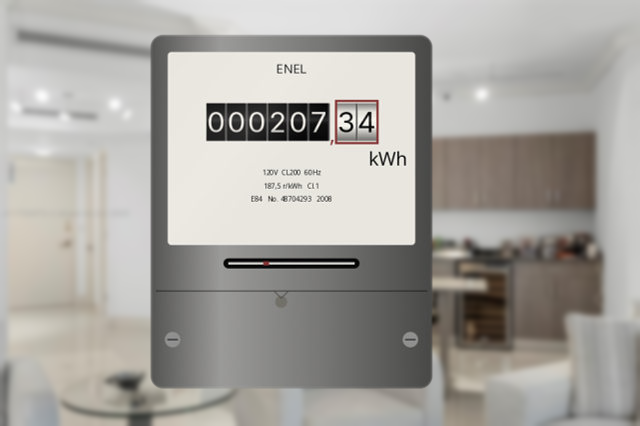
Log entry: 207.34
